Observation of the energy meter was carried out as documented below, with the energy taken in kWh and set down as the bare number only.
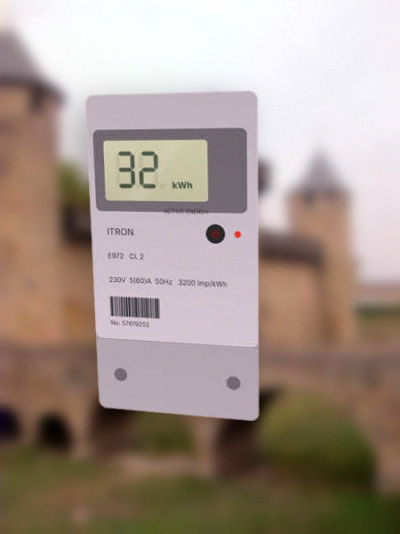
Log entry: 32
